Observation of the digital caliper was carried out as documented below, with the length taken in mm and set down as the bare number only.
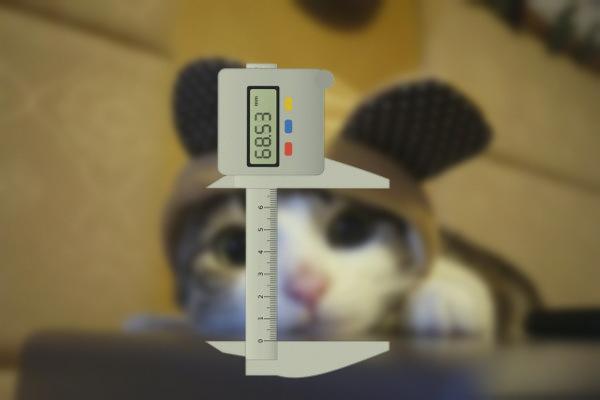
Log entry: 68.53
